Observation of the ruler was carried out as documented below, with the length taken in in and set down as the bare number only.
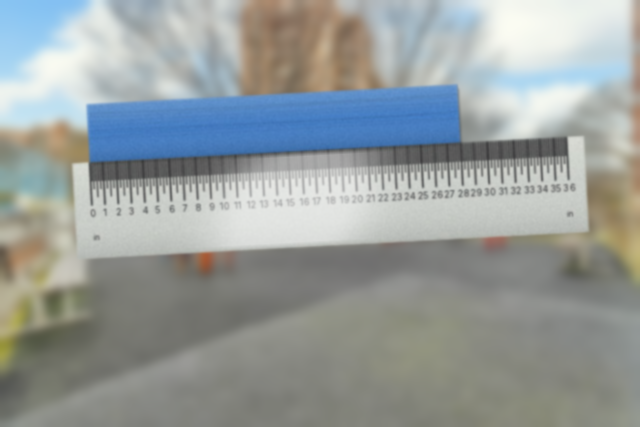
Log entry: 28
